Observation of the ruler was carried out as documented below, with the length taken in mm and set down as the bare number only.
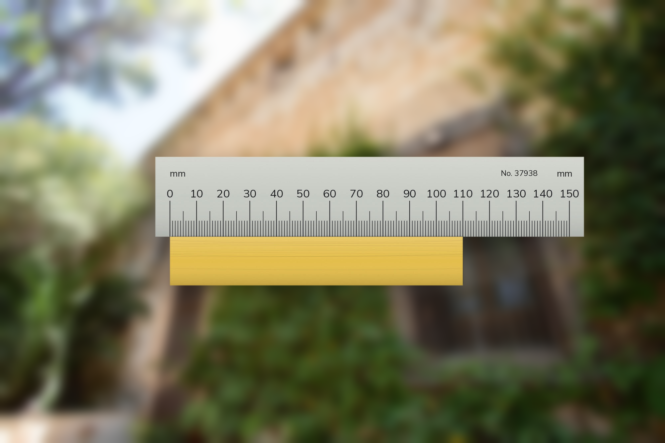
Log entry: 110
